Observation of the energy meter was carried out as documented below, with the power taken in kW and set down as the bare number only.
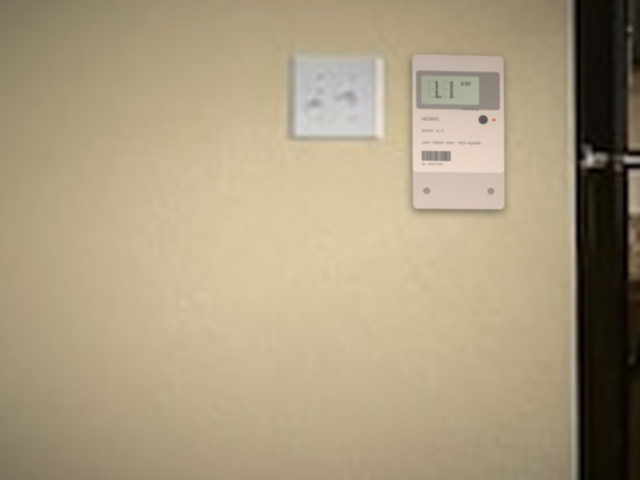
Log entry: 1.1
